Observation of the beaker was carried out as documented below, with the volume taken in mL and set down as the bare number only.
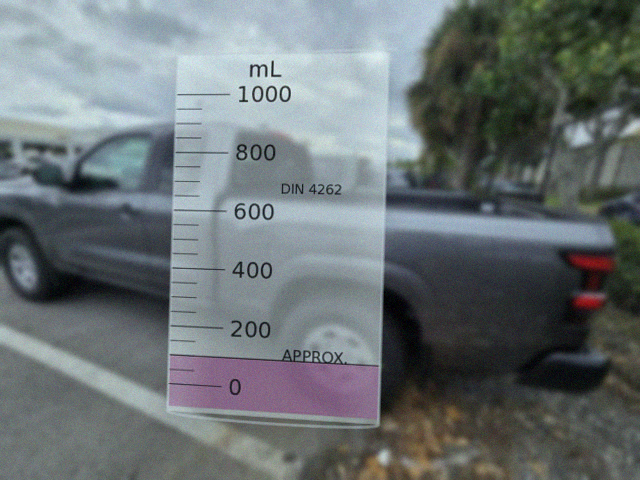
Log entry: 100
